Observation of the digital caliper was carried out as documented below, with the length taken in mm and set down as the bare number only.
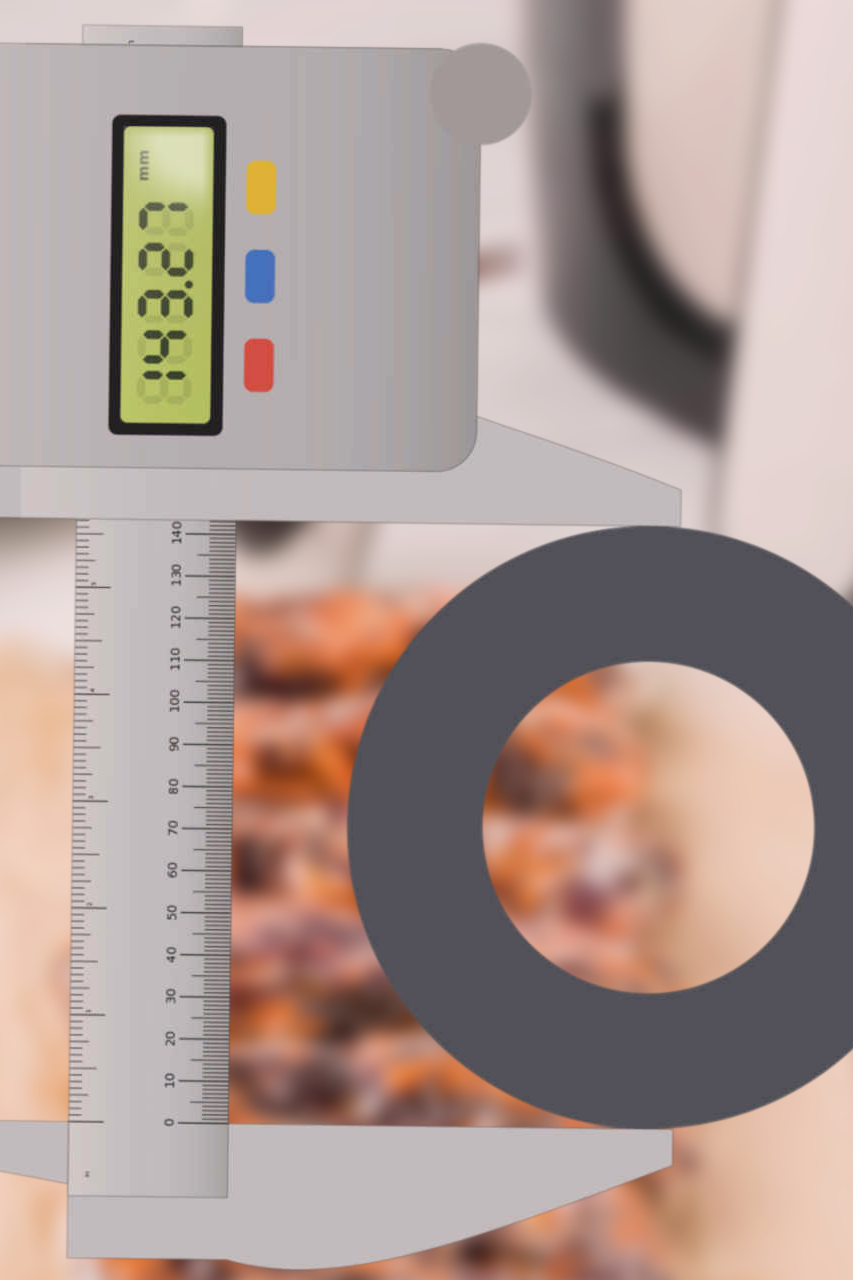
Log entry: 143.27
